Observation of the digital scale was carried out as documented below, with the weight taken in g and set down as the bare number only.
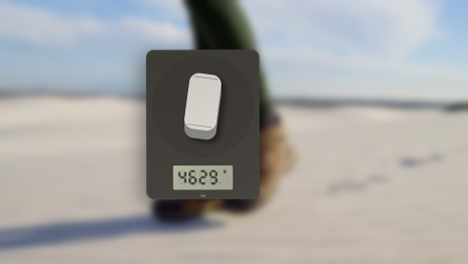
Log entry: 4629
